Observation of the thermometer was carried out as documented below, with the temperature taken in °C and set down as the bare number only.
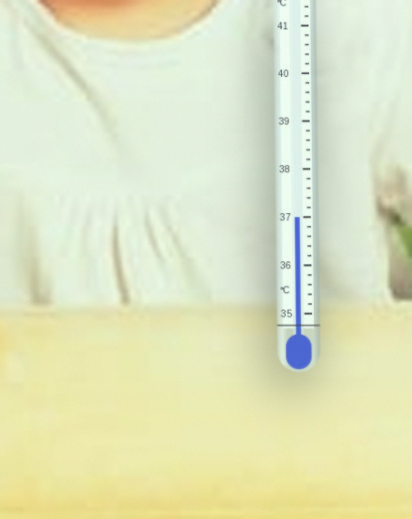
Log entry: 37
